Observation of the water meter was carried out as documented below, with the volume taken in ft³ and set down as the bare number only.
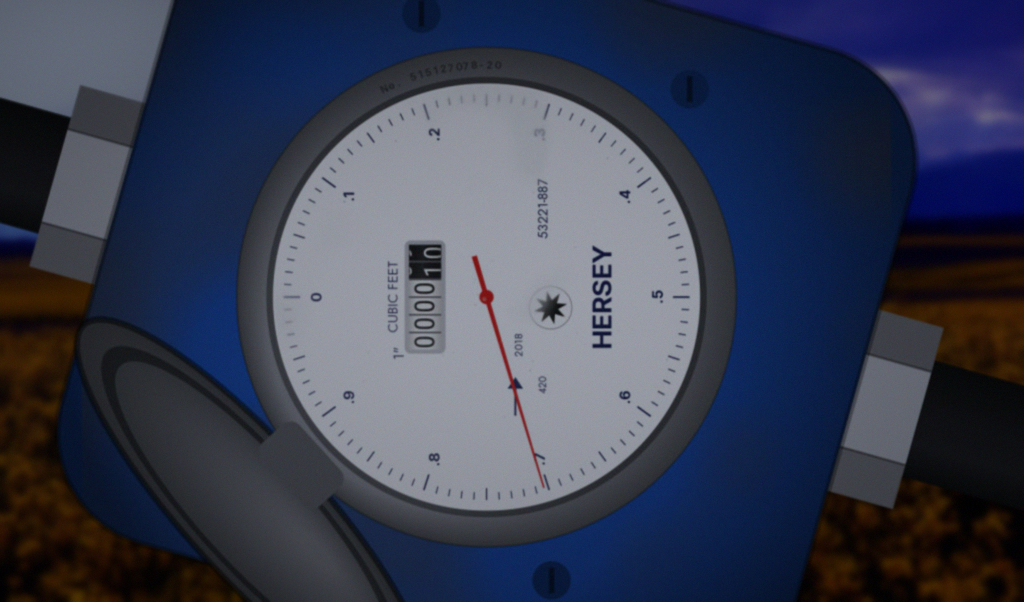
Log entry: 9.70
